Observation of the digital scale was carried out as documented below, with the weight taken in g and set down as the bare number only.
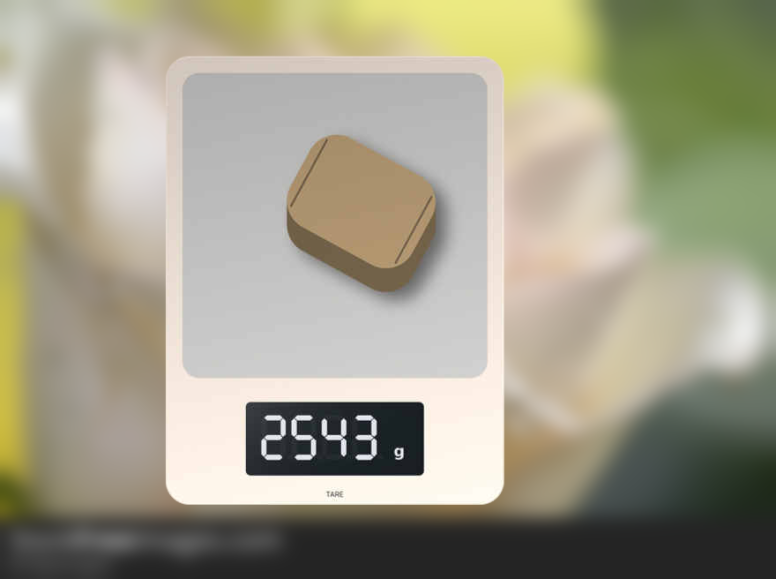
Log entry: 2543
